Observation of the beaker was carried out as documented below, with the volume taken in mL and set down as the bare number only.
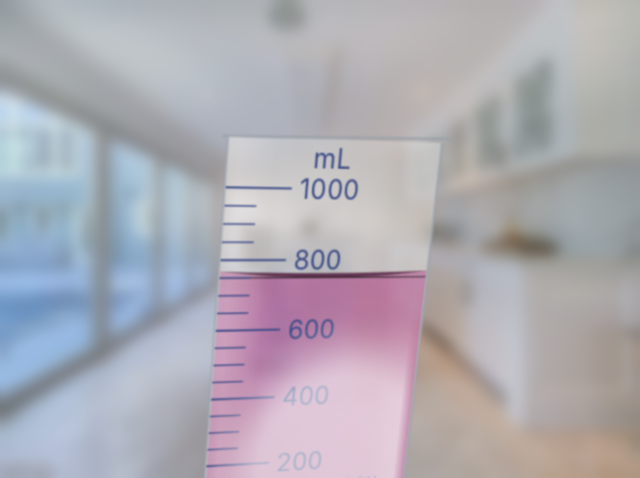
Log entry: 750
